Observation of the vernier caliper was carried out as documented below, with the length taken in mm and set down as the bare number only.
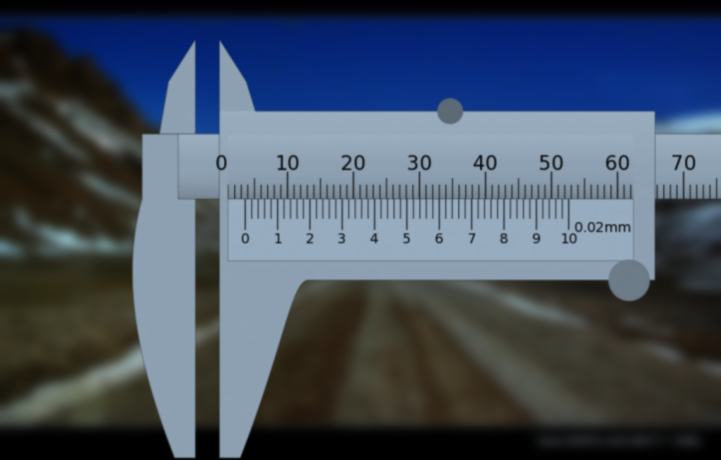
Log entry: 3.6
